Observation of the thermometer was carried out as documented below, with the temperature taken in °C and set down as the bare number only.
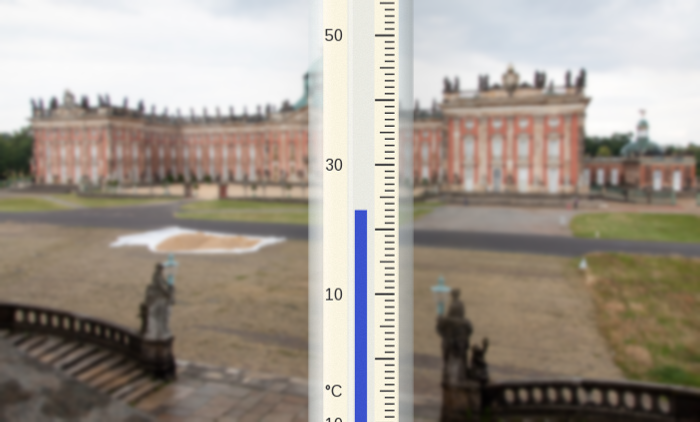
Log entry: 23
